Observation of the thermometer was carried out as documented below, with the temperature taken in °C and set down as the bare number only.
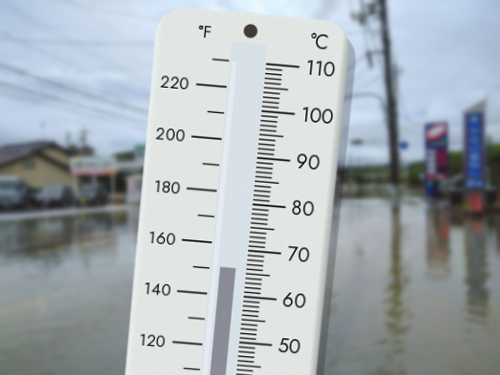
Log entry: 66
